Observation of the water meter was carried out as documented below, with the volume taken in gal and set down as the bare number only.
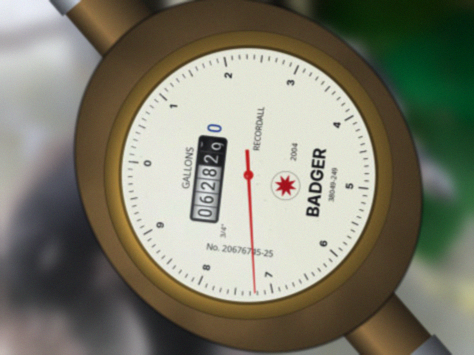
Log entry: 628287.2
